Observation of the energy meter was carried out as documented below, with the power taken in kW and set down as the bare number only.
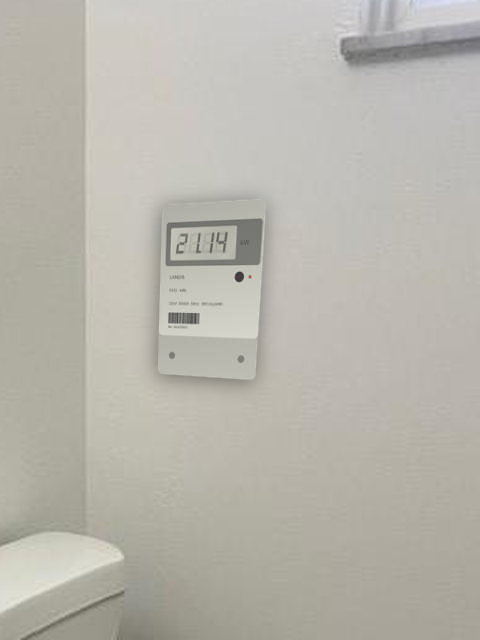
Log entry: 21.14
